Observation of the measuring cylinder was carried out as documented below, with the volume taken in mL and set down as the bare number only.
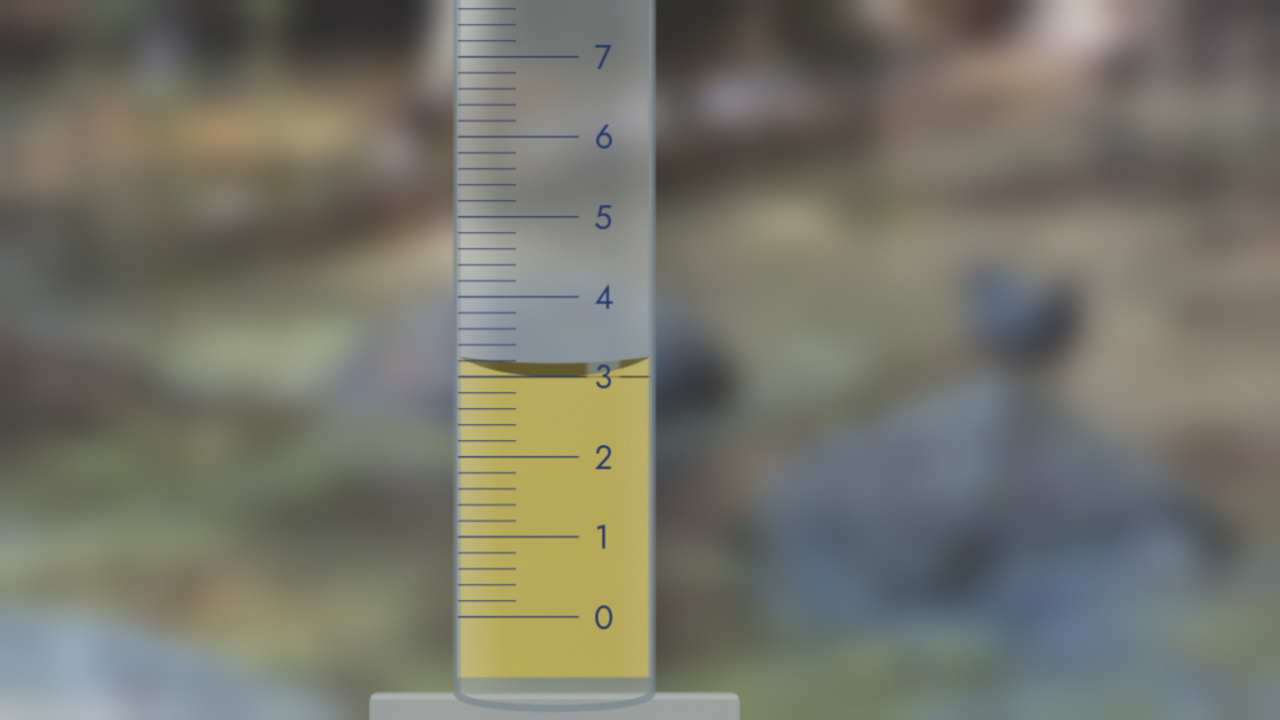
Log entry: 3
